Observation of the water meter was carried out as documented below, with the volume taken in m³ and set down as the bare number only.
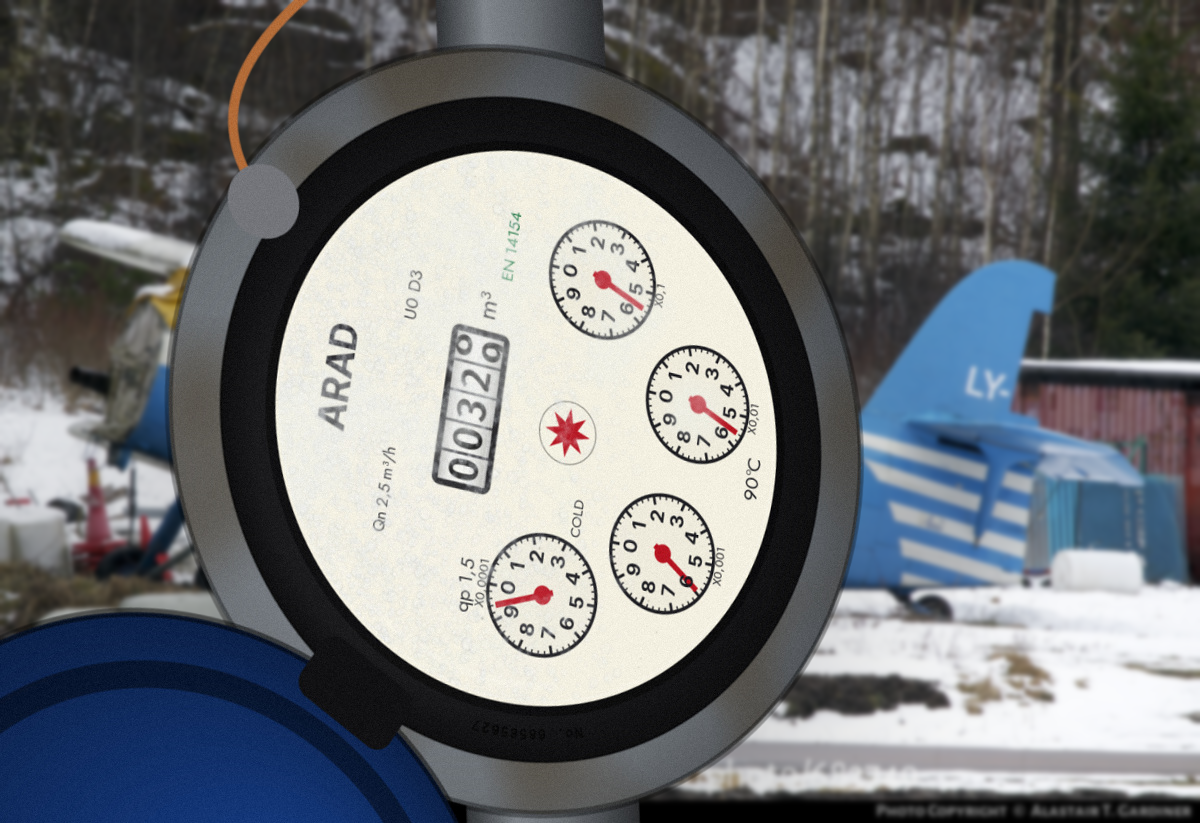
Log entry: 328.5559
